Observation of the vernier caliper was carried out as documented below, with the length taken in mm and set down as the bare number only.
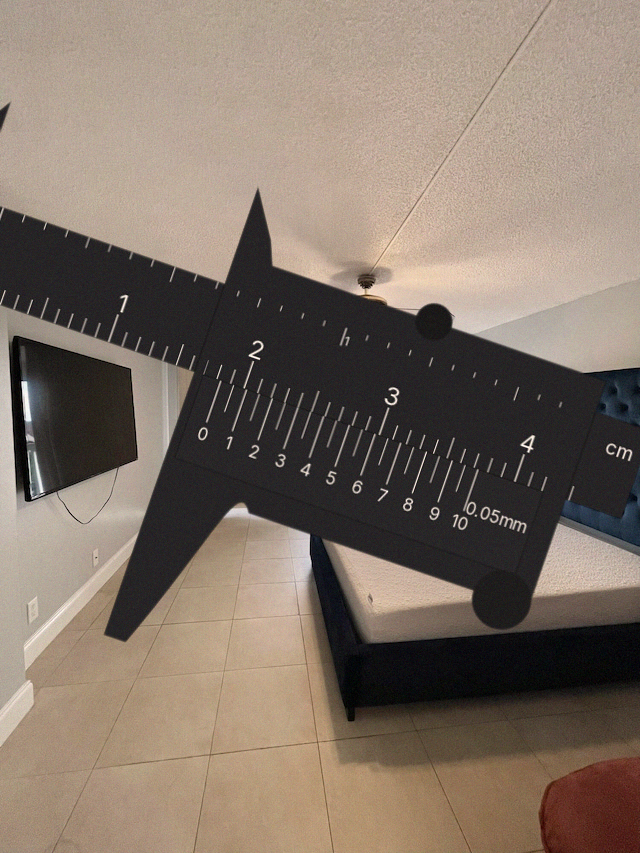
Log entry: 18.3
